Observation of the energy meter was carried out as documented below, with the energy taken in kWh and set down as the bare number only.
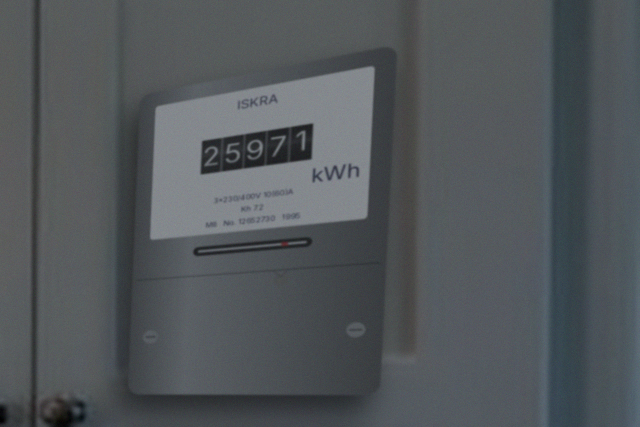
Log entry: 25971
